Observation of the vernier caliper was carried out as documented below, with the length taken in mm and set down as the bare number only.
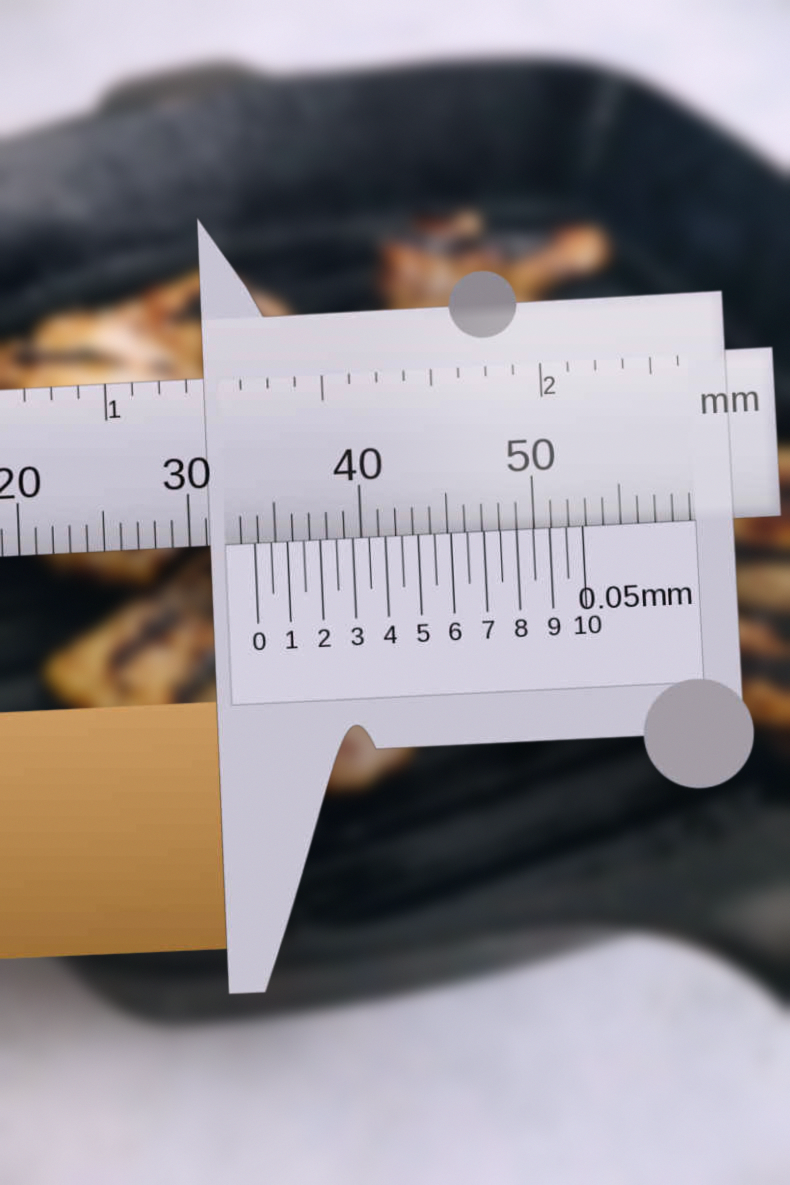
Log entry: 33.8
